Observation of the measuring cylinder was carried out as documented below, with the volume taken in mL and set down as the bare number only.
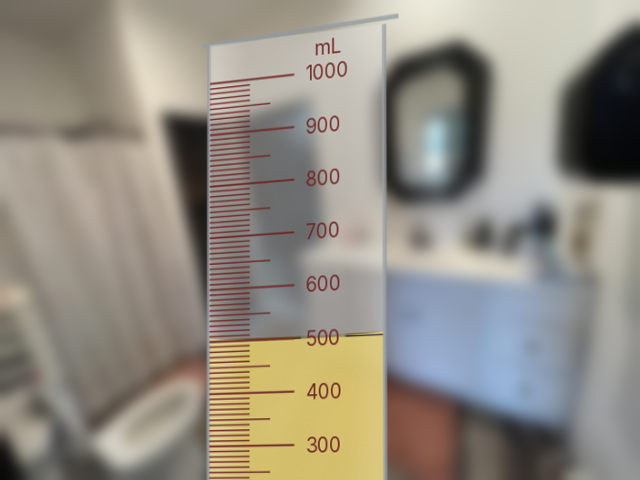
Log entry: 500
